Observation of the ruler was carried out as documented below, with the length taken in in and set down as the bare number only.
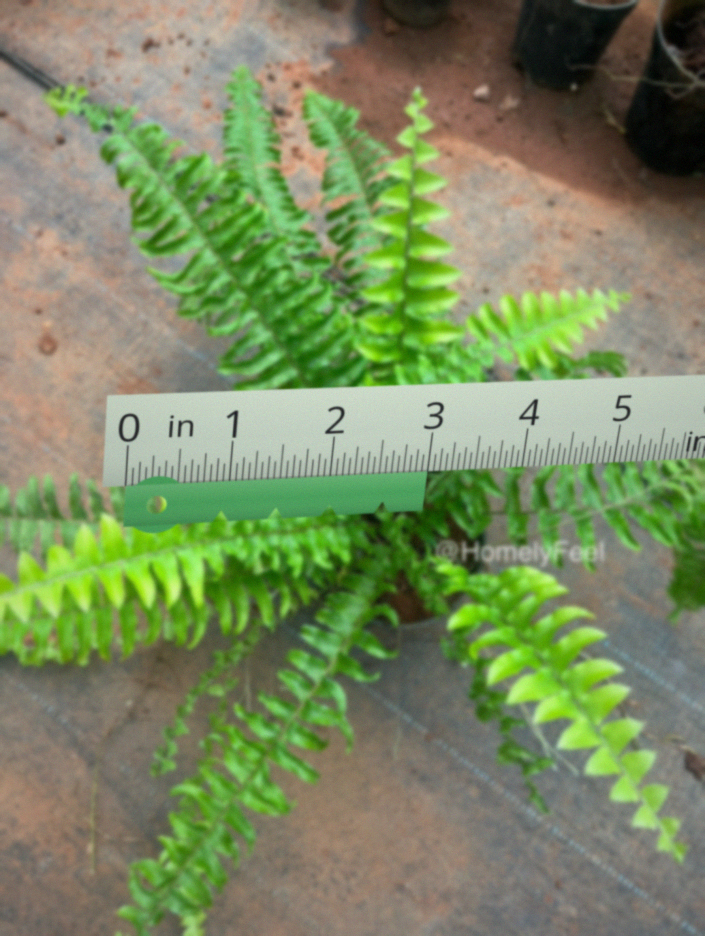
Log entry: 3
